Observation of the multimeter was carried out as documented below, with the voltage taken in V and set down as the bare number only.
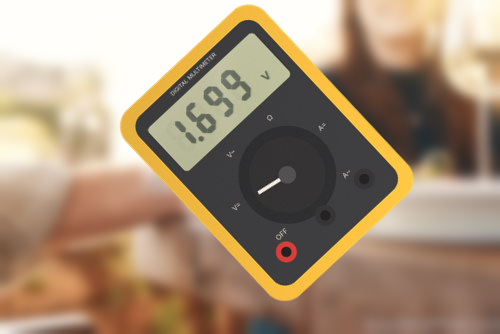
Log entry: 1.699
